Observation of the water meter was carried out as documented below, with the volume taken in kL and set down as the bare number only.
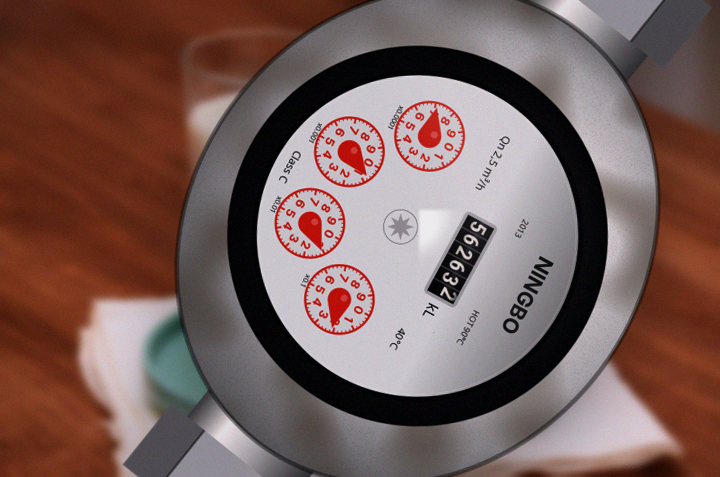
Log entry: 562632.2107
